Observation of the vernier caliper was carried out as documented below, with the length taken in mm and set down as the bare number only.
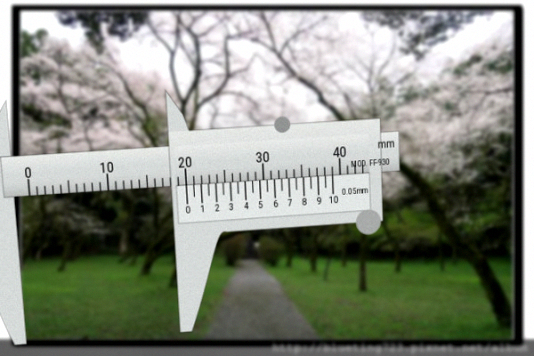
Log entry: 20.0
